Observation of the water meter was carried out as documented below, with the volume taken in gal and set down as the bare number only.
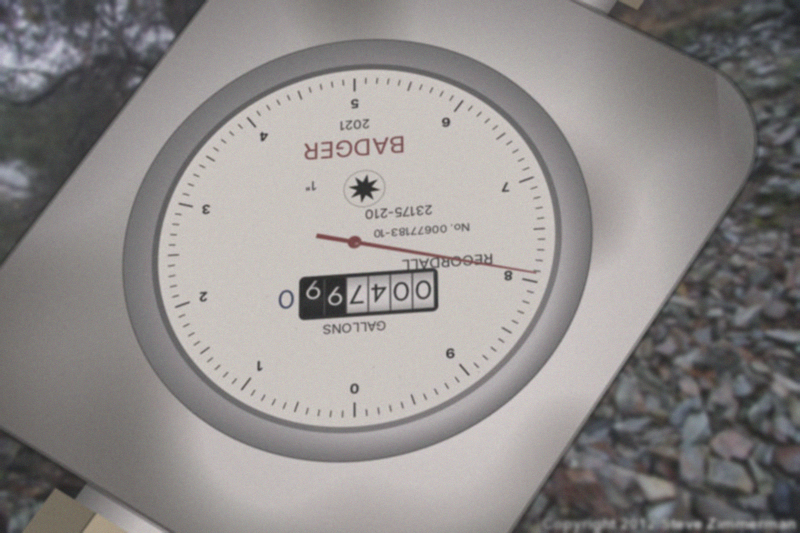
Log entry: 47987.9
